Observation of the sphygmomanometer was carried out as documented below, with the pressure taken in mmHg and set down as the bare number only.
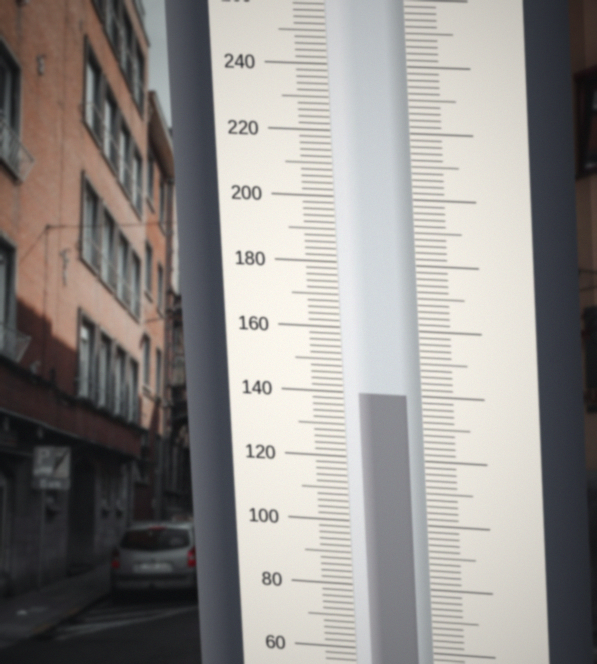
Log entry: 140
